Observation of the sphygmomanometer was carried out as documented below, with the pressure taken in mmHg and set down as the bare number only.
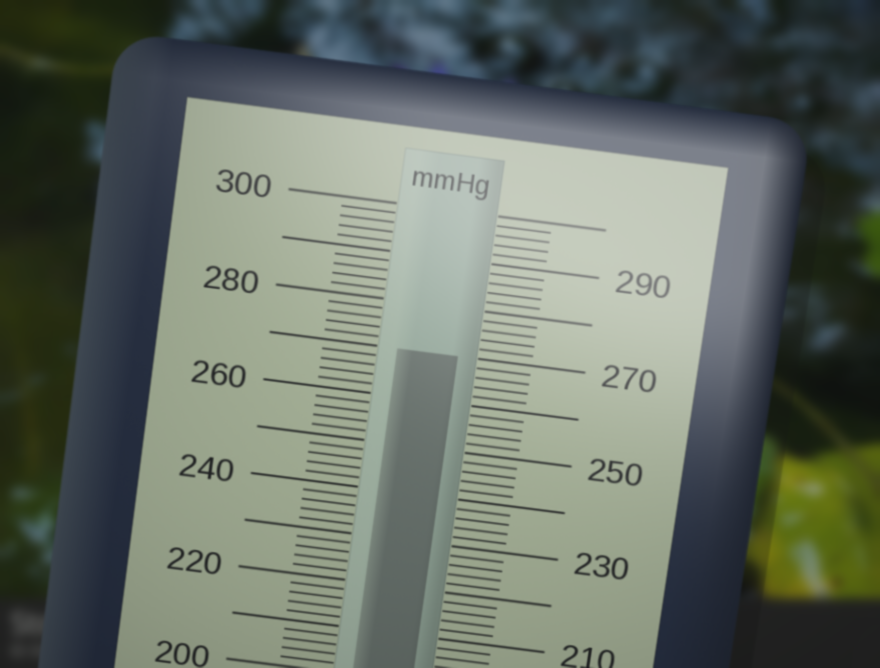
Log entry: 270
